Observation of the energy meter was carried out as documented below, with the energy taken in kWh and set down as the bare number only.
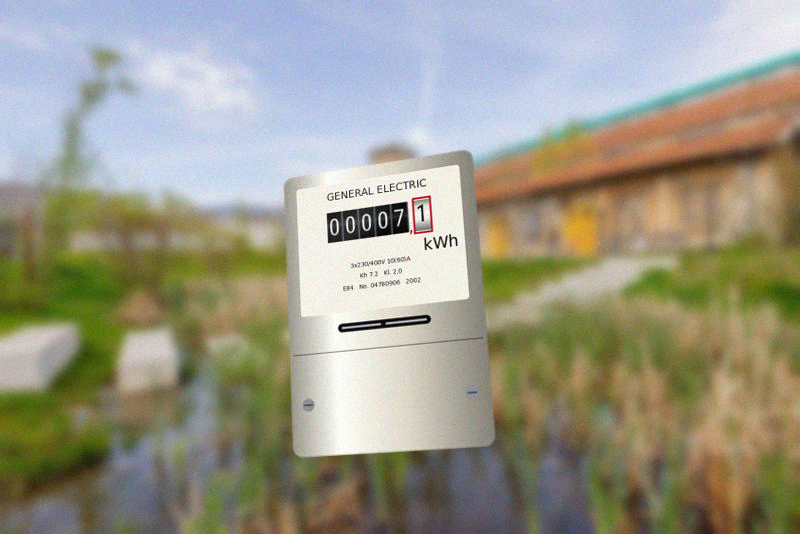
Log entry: 7.1
